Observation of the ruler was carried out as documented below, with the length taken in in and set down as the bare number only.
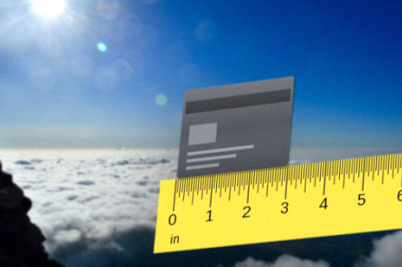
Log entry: 3
